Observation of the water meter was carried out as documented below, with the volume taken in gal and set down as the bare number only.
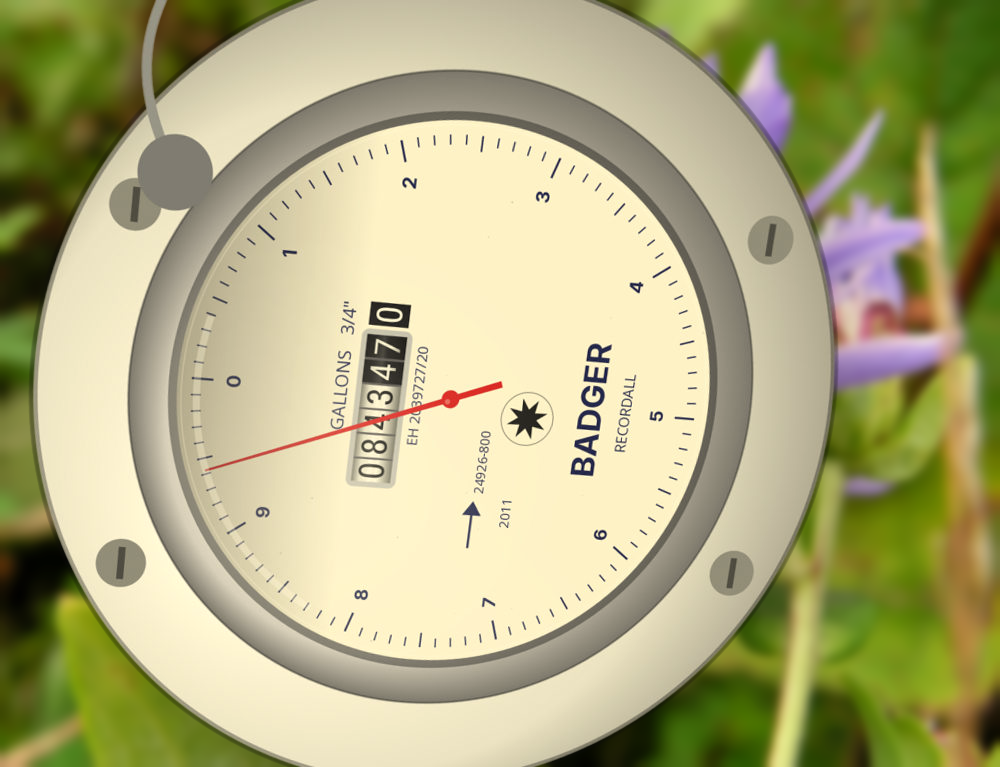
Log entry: 843469.4
